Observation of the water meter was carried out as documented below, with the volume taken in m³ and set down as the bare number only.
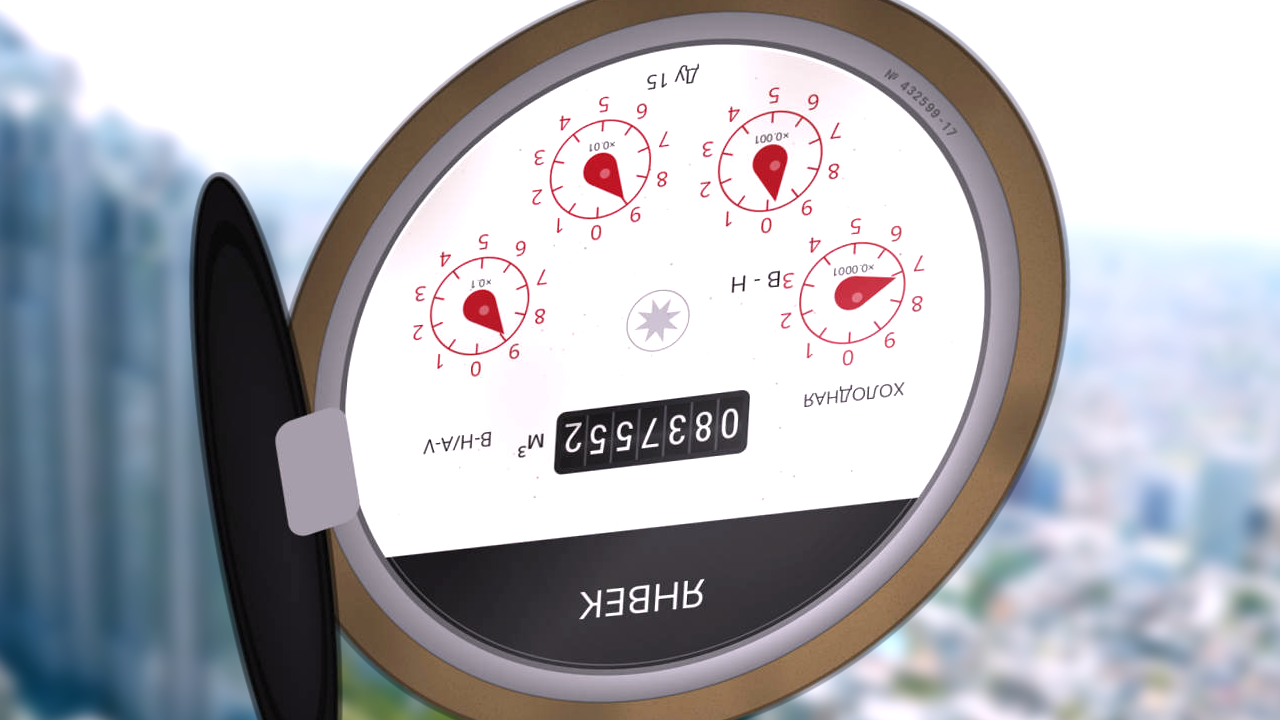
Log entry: 837551.8897
